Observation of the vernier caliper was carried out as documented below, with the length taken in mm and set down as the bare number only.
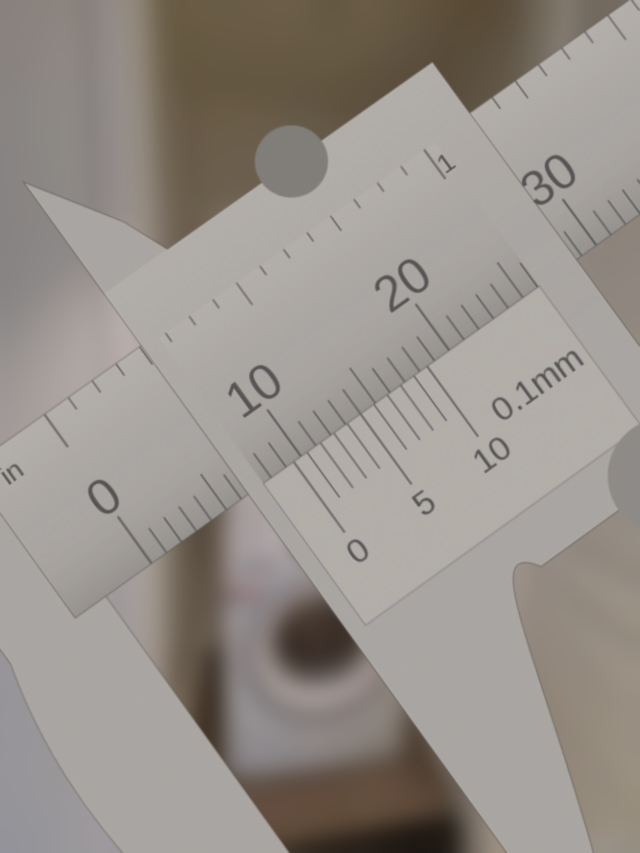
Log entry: 9.5
